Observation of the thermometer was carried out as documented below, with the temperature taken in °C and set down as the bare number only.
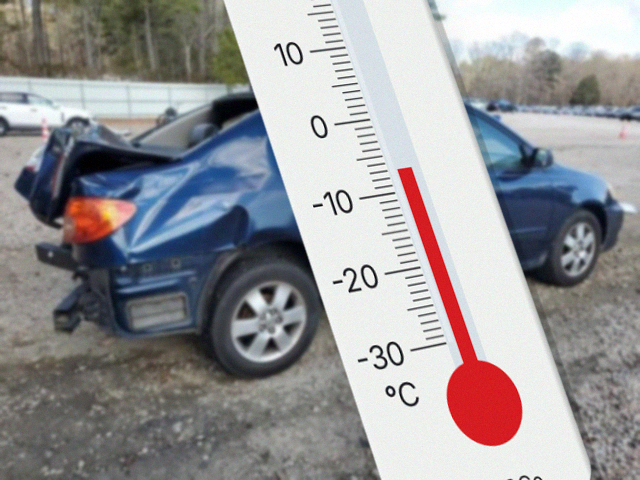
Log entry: -7
